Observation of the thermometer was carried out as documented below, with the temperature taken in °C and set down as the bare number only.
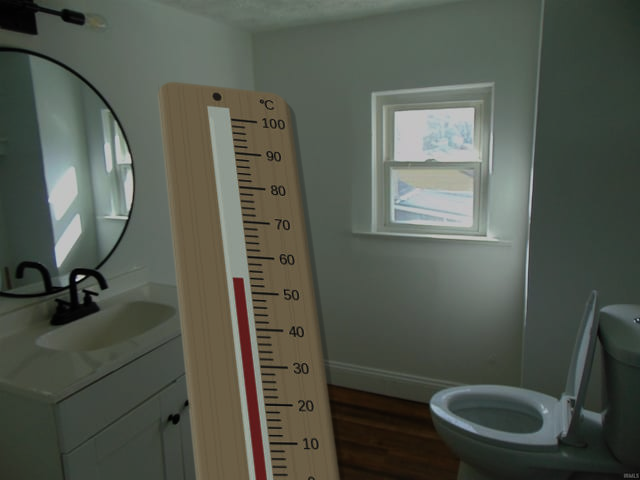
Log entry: 54
